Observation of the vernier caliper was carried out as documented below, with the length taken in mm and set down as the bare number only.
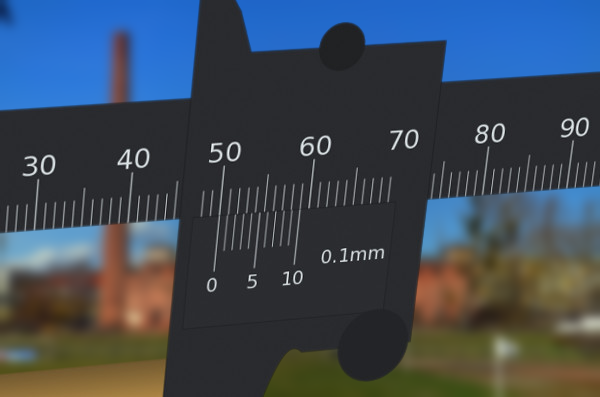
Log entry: 50.0
